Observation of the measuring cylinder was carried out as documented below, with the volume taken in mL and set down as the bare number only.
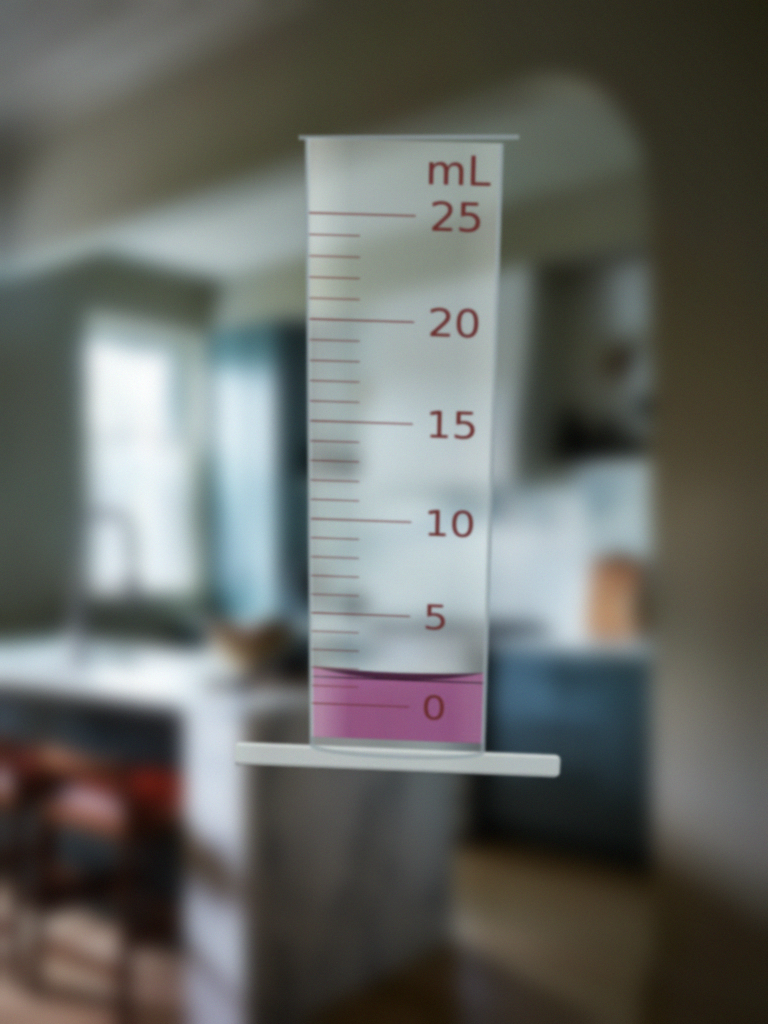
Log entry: 1.5
